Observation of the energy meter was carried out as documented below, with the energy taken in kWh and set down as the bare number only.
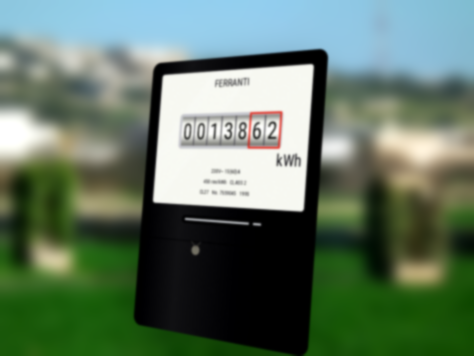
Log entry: 138.62
